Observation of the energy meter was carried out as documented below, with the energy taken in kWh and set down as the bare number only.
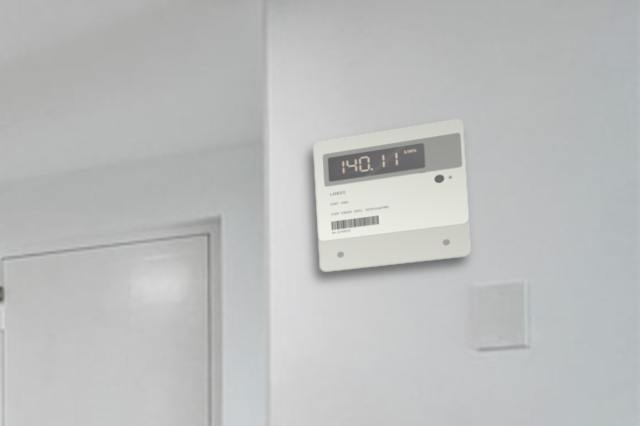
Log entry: 140.11
